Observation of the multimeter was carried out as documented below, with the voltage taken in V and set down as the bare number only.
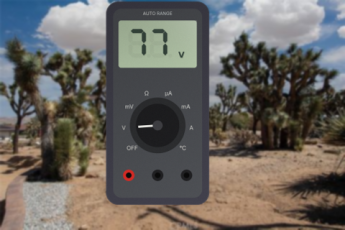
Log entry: 77
